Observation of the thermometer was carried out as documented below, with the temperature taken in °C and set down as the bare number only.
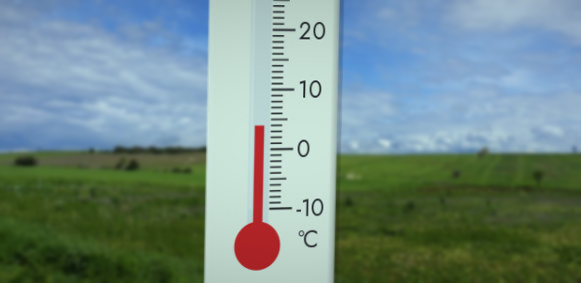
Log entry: 4
